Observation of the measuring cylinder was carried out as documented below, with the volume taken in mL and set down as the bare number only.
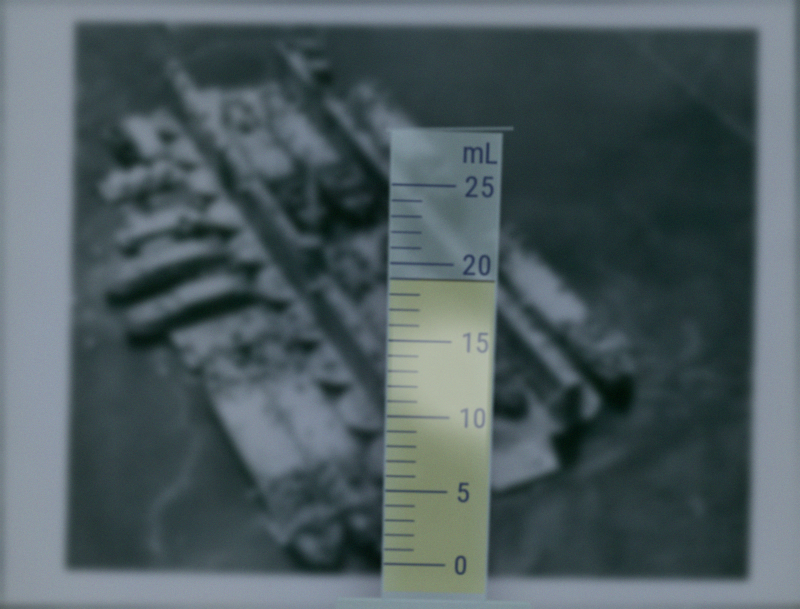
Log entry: 19
